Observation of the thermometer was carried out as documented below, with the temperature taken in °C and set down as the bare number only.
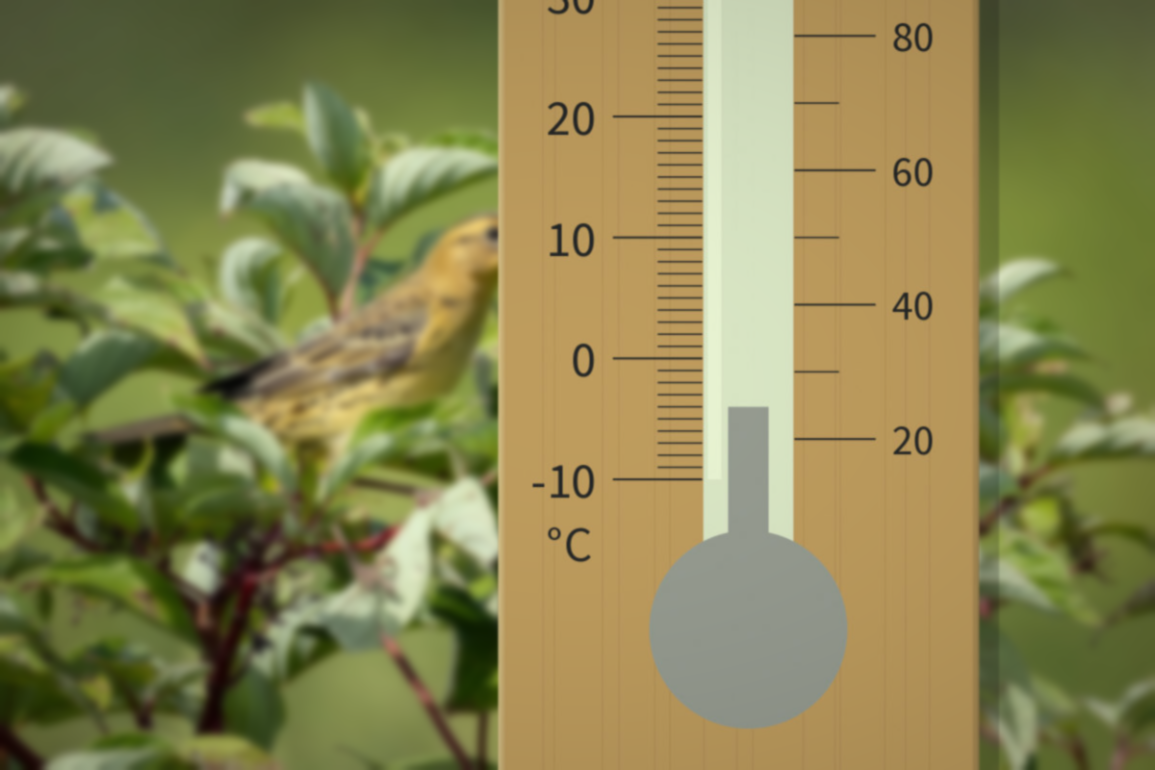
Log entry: -4
